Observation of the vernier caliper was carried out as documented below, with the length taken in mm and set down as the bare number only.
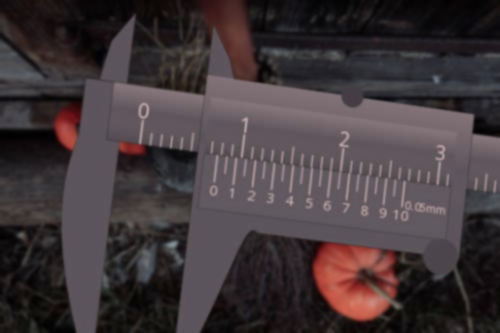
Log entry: 7.6
